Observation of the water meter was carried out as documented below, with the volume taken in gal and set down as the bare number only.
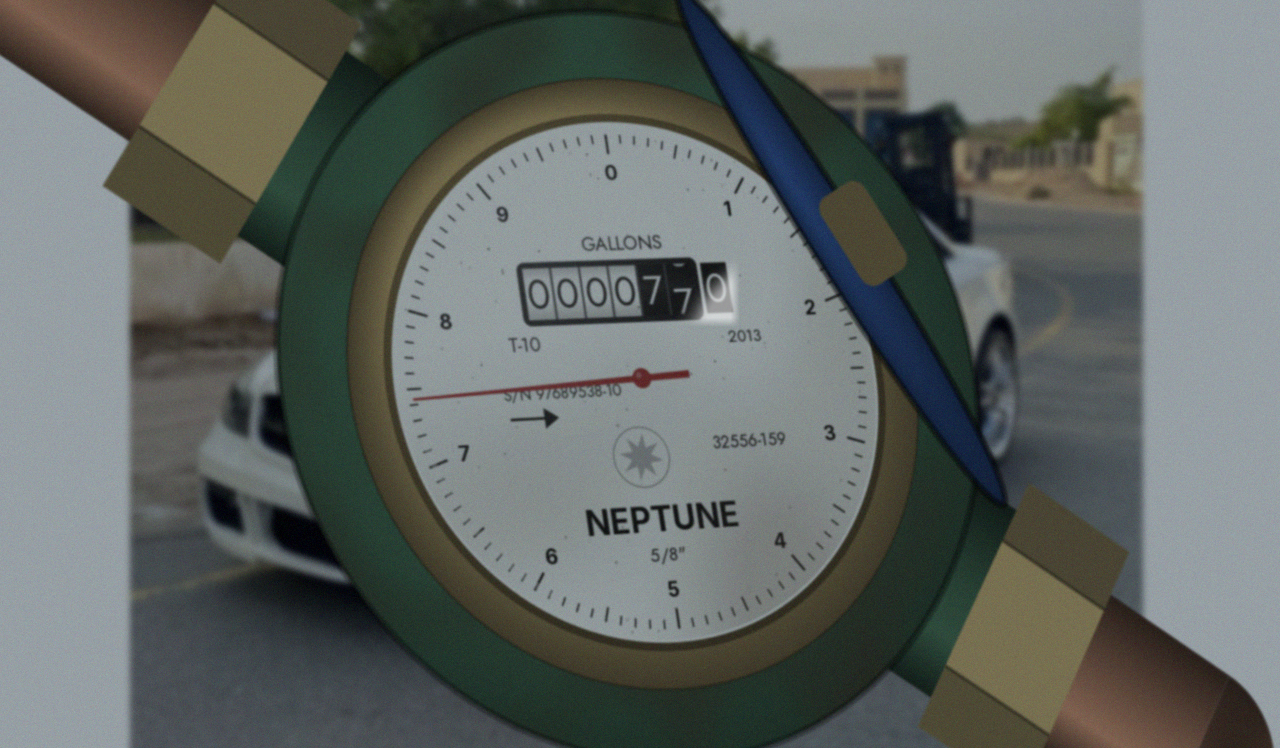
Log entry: 767.4
